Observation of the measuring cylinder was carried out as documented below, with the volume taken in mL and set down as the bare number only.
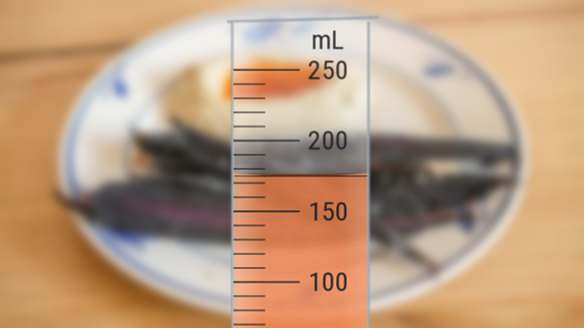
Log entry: 175
